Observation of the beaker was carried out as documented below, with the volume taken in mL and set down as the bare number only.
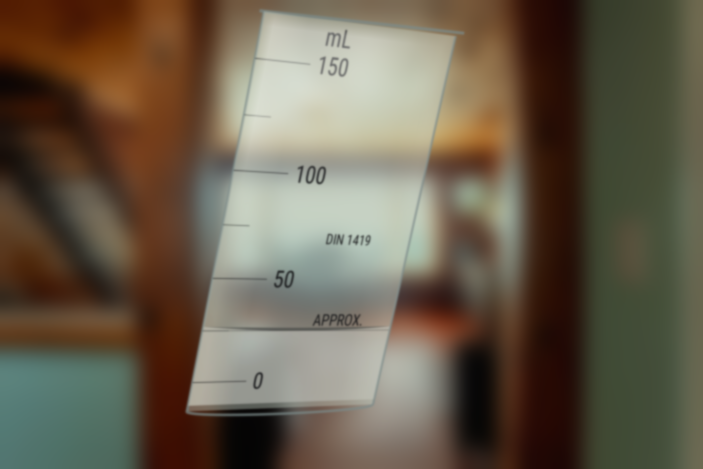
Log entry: 25
